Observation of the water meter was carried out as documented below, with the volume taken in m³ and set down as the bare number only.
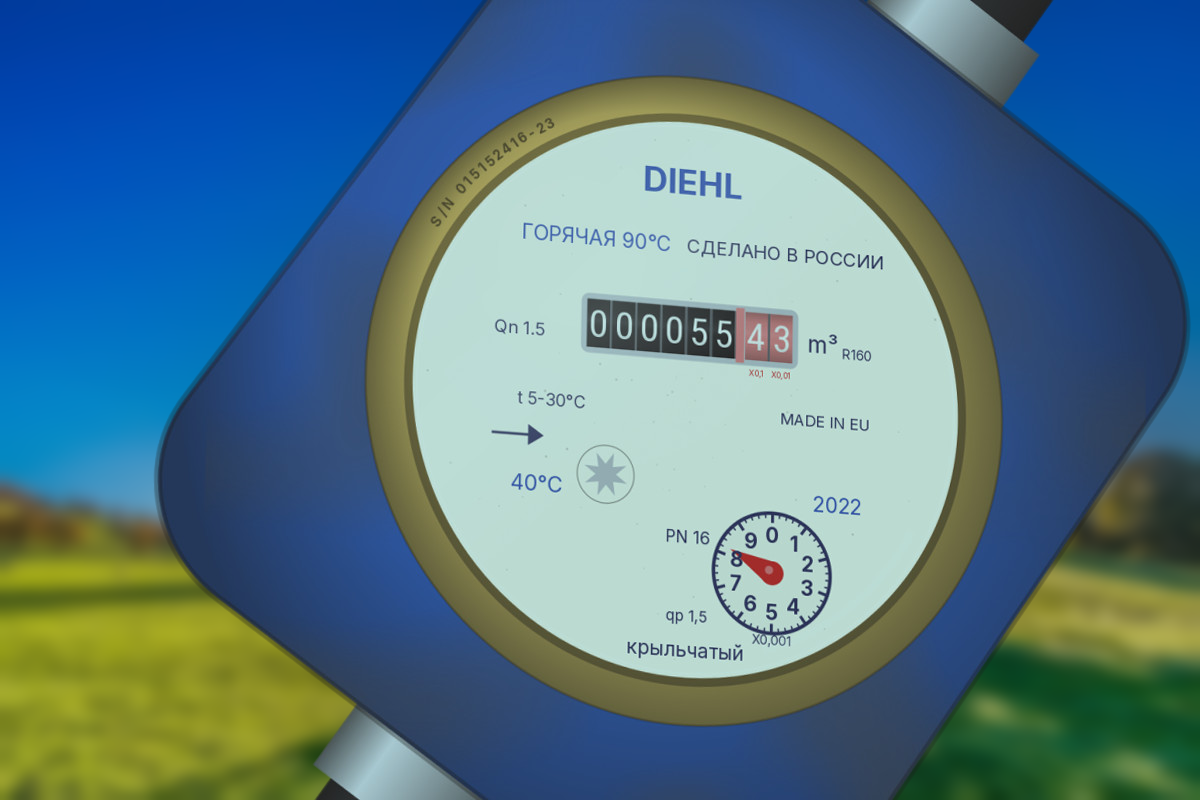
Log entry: 55.438
